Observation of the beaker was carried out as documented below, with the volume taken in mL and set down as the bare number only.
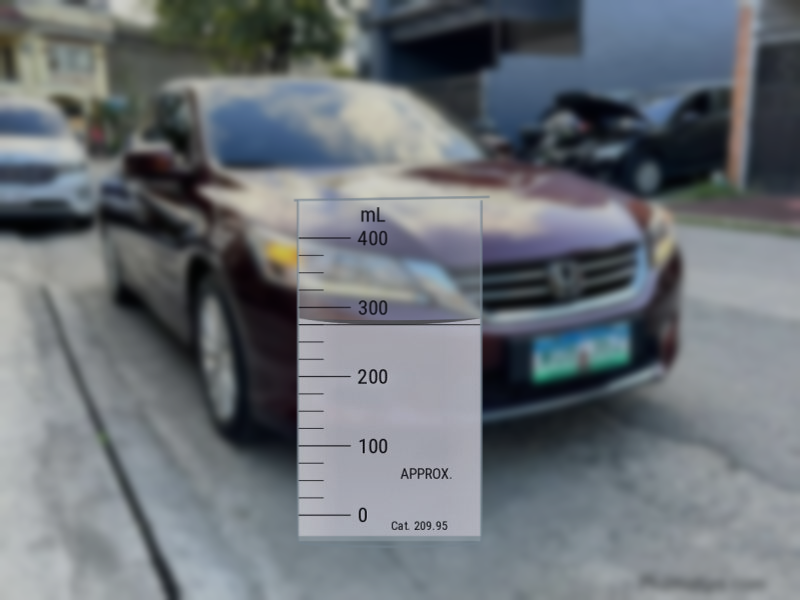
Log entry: 275
